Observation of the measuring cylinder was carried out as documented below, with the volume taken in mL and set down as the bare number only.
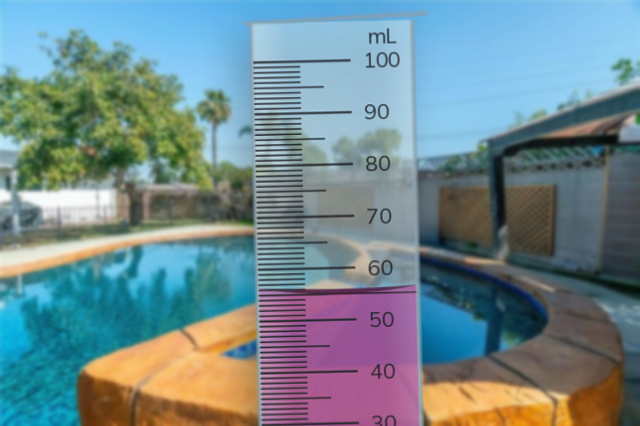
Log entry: 55
